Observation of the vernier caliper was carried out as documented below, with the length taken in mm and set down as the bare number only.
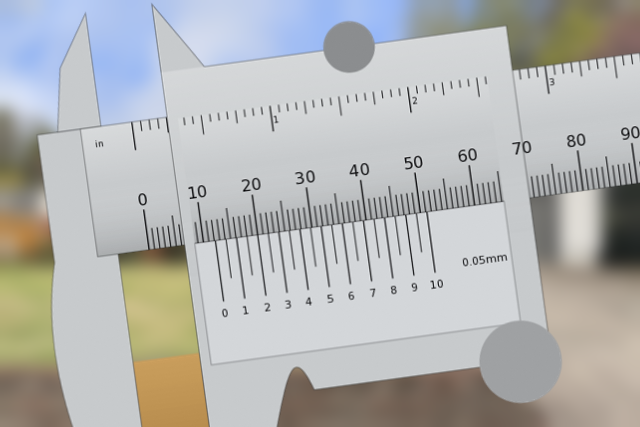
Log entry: 12.2
